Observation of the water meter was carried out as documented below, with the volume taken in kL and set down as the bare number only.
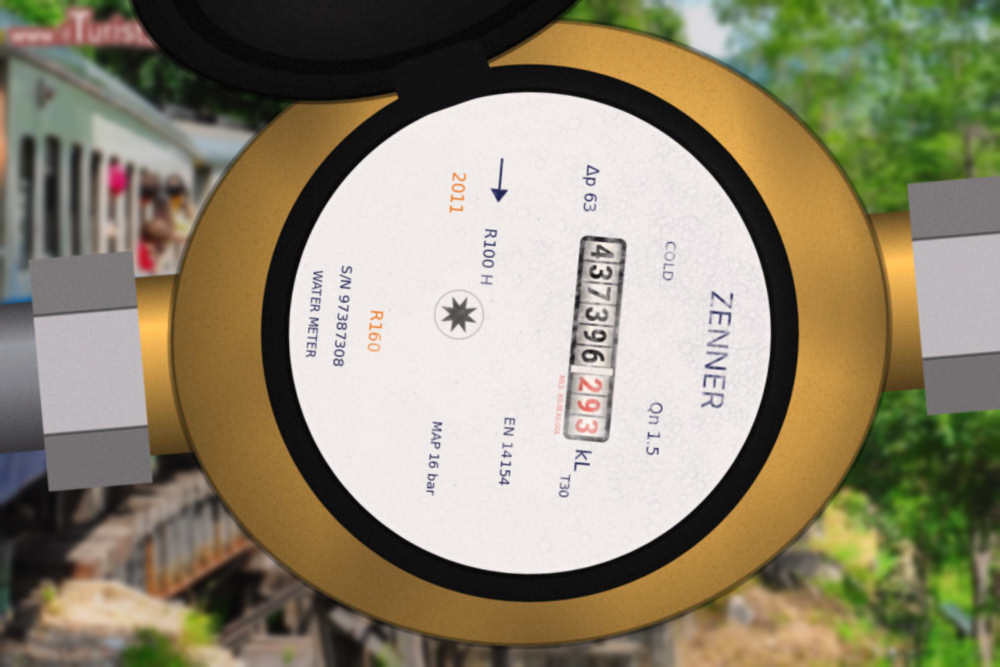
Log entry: 437396.293
